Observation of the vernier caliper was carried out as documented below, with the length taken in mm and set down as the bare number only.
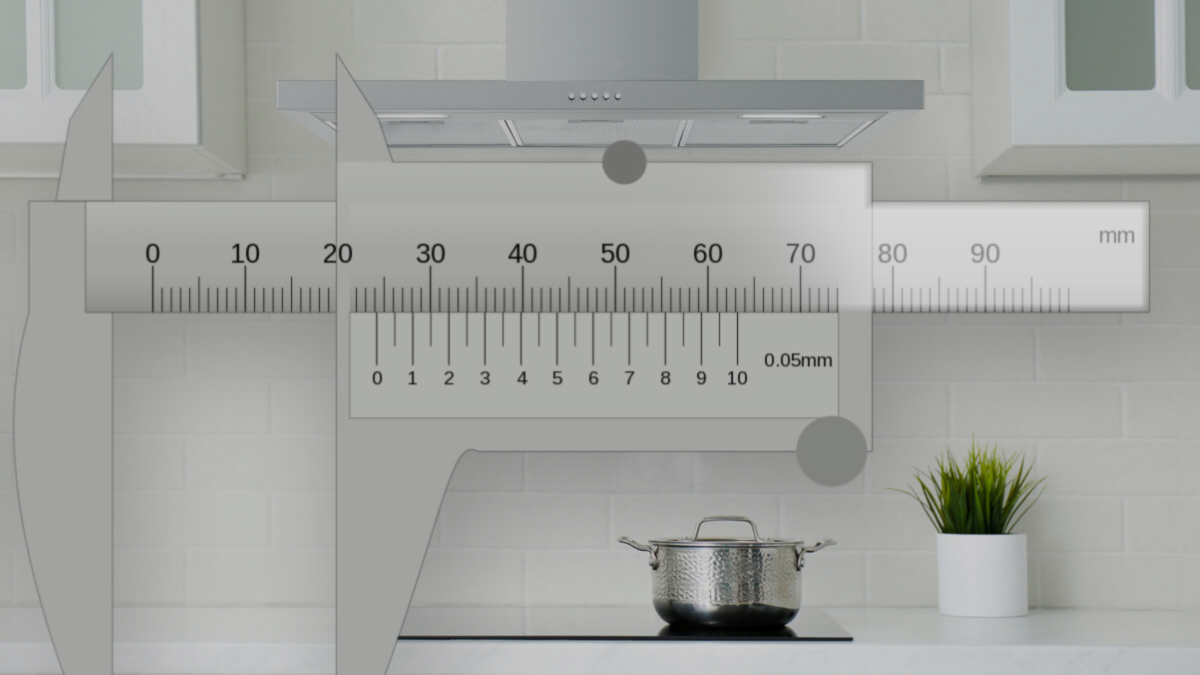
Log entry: 24.2
